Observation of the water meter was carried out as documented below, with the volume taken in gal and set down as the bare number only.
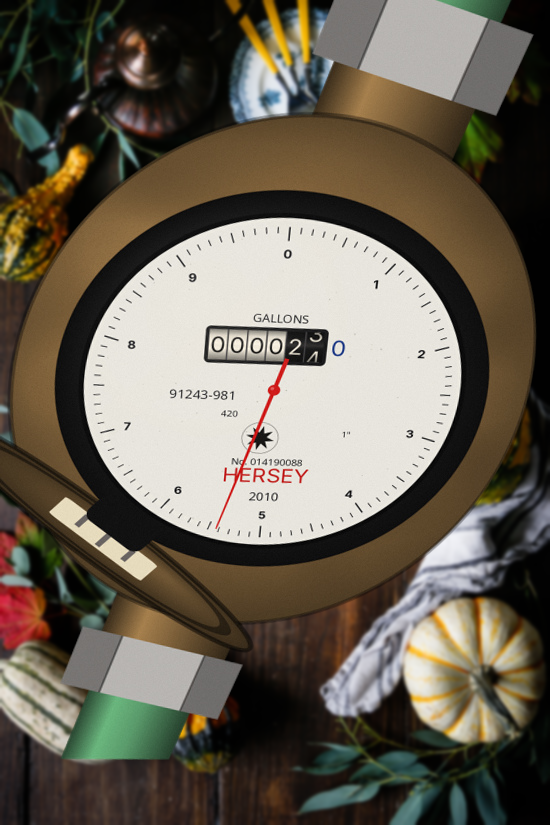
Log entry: 235.4
